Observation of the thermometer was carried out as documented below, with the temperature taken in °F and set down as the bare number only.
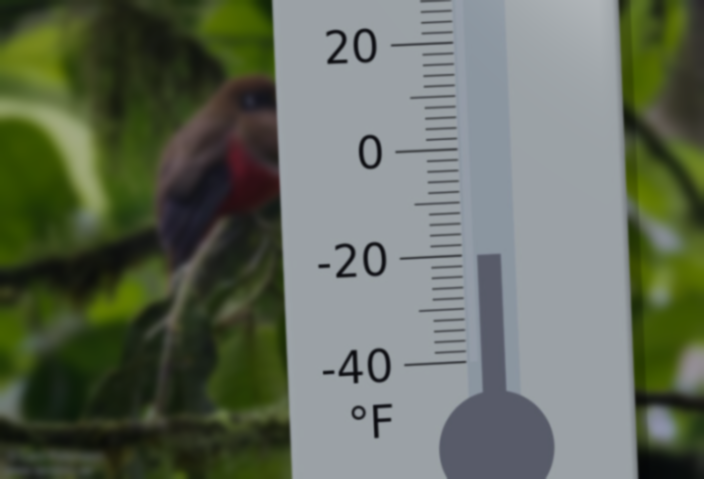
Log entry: -20
